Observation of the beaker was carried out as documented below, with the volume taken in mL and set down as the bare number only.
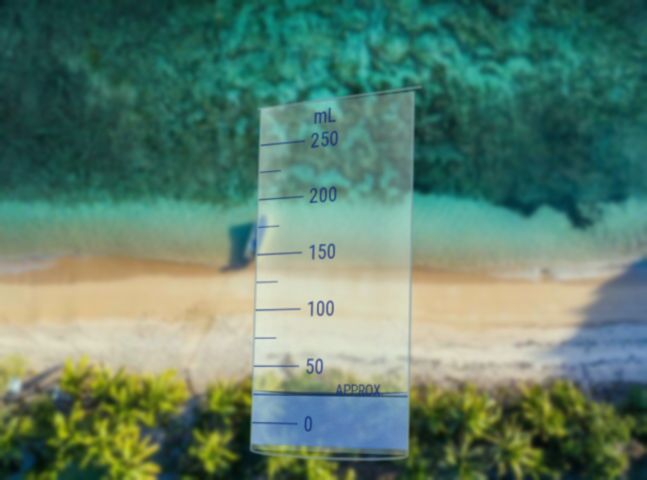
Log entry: 25
